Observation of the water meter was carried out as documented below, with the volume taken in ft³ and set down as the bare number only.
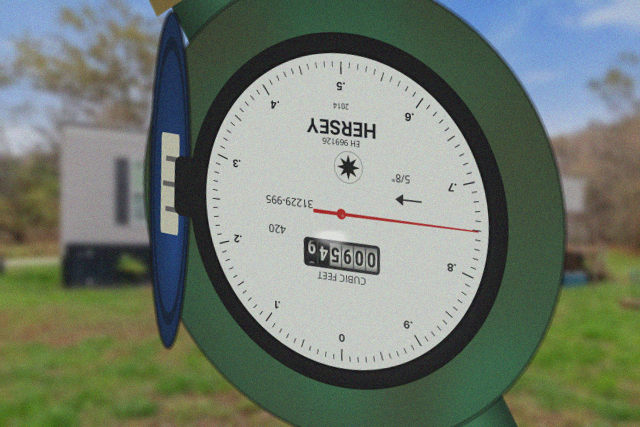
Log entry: 9548.75
